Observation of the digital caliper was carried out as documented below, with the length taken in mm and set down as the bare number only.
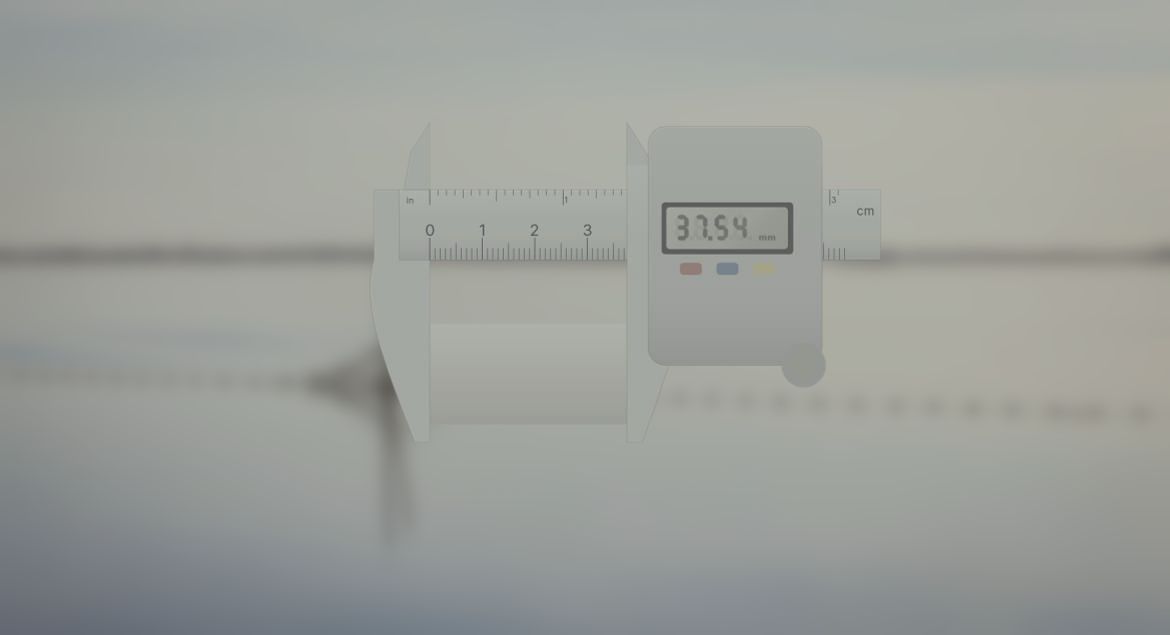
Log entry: 37.54
